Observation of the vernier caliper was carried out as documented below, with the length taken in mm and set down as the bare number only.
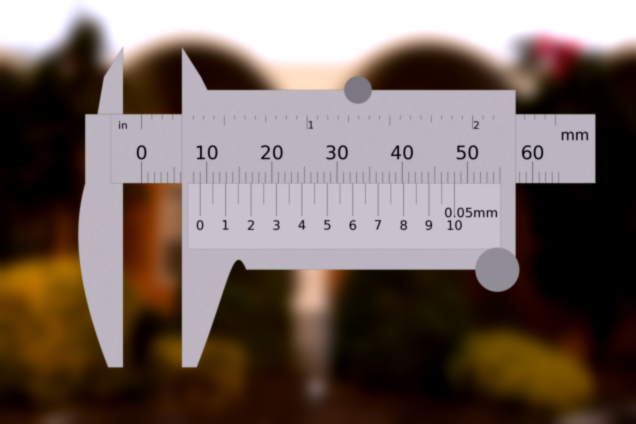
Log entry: 9.0
